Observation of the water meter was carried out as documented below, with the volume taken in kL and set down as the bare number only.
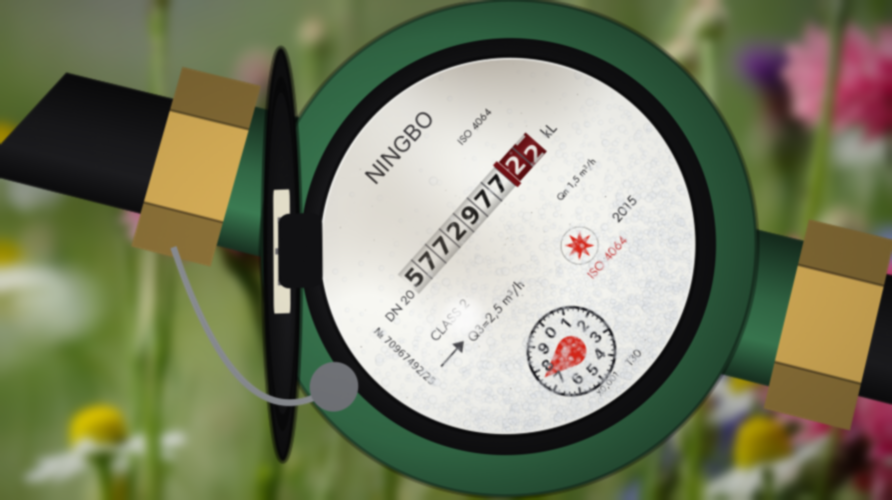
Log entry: 5772977.217
